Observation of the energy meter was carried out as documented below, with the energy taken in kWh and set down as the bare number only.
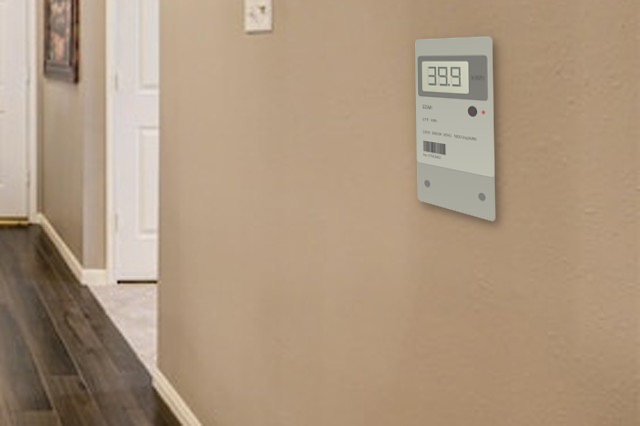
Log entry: 39.9
